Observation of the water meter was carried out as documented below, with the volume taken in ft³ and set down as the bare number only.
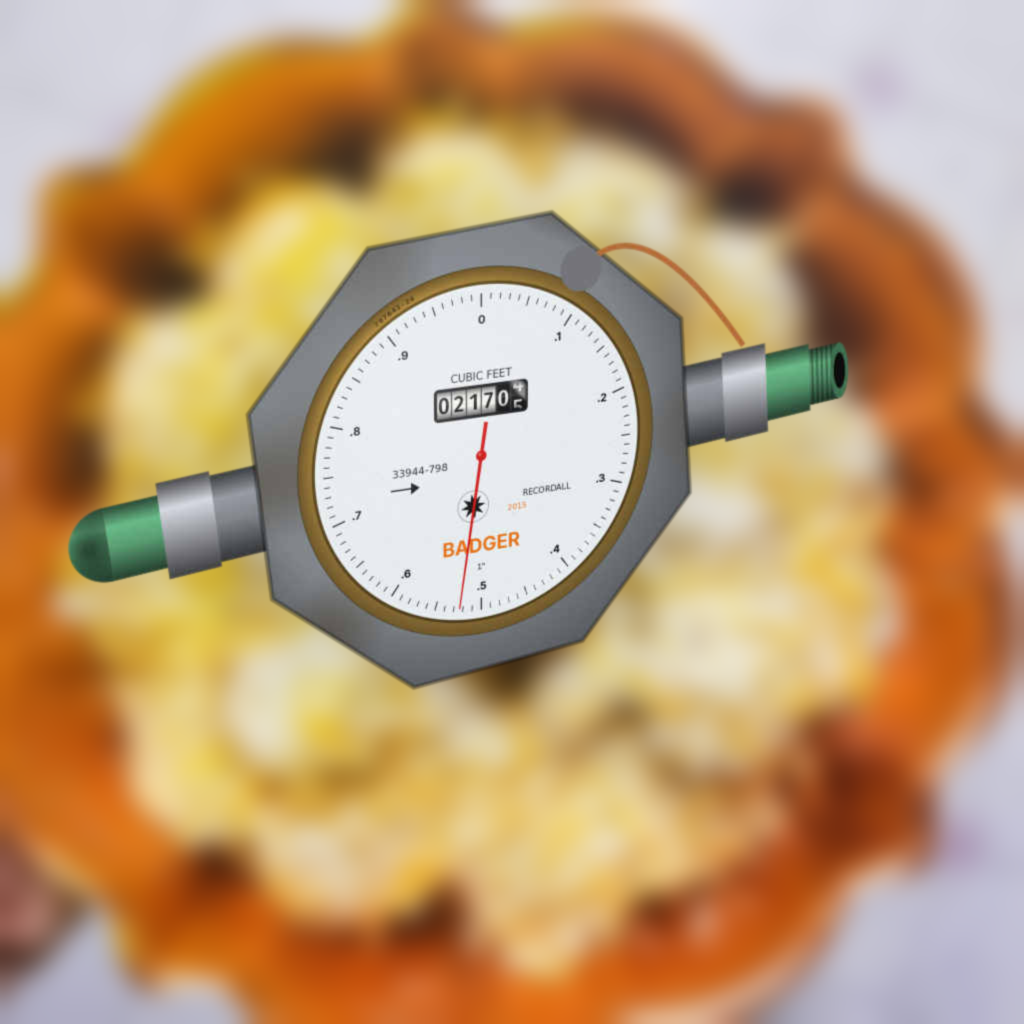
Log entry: 21704.52
